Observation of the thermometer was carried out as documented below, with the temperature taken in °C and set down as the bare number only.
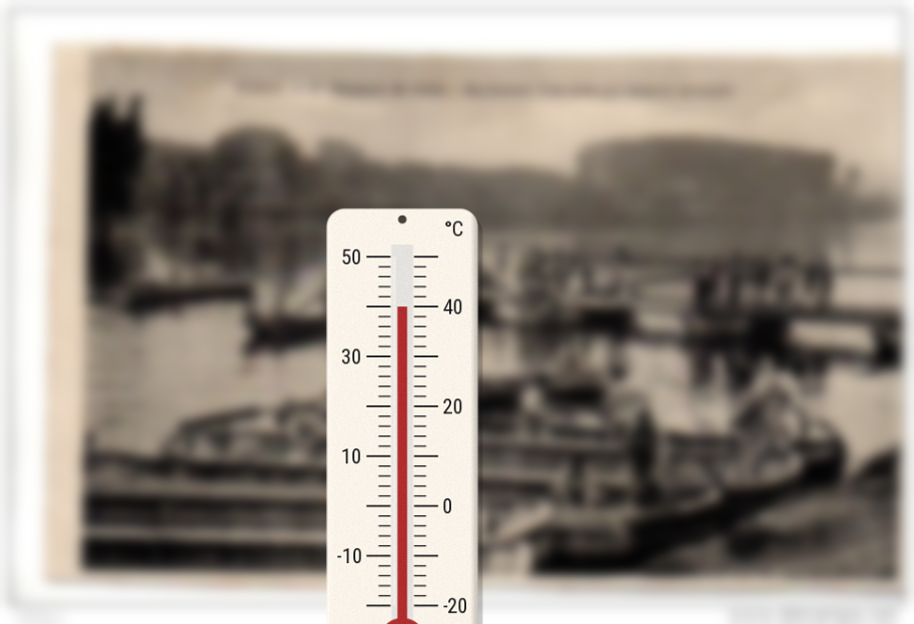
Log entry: 40
